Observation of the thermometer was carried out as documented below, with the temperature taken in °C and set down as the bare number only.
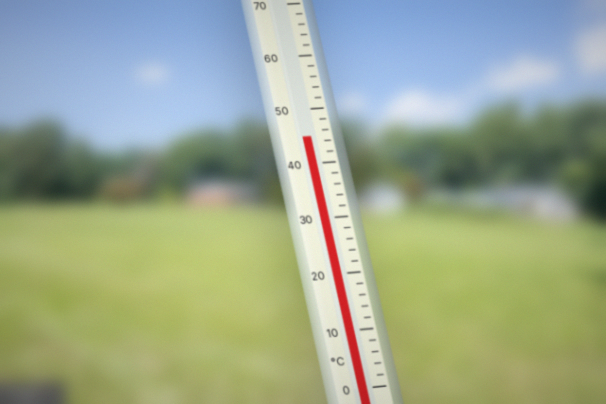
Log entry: 45
